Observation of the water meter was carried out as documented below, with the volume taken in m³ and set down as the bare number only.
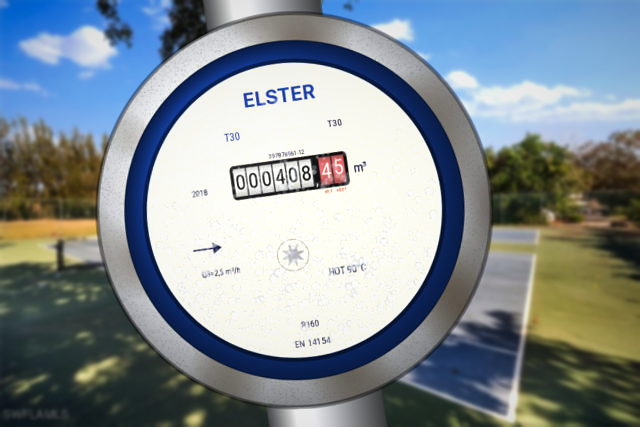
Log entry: 408.45
